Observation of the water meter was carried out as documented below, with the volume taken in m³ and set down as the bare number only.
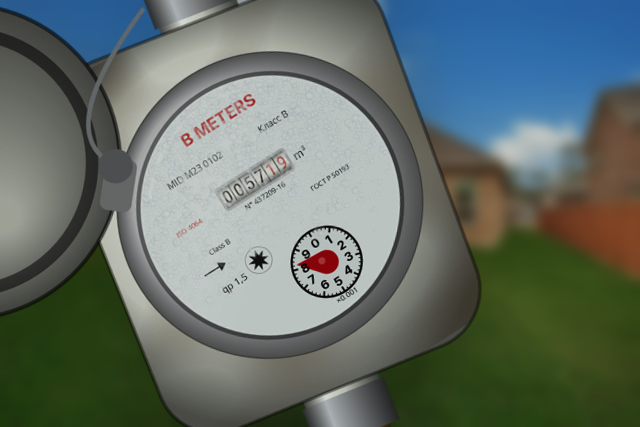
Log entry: 57.198
